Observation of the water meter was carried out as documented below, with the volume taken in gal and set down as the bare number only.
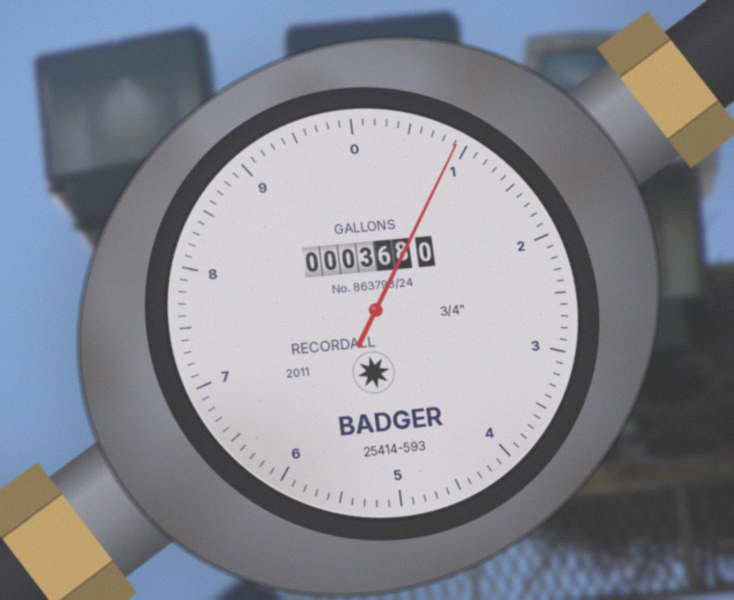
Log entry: 3680.9
